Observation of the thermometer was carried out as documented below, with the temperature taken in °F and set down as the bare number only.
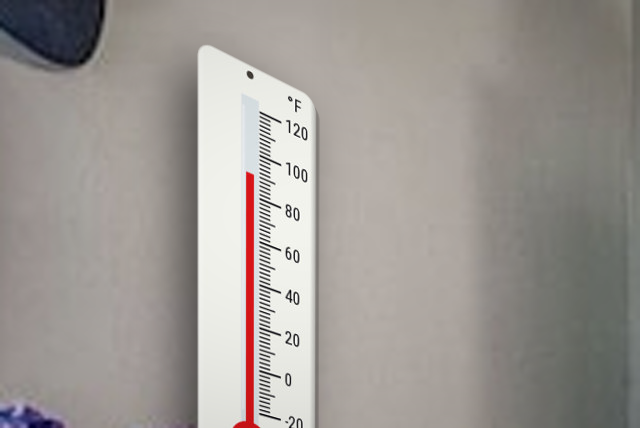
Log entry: 90
